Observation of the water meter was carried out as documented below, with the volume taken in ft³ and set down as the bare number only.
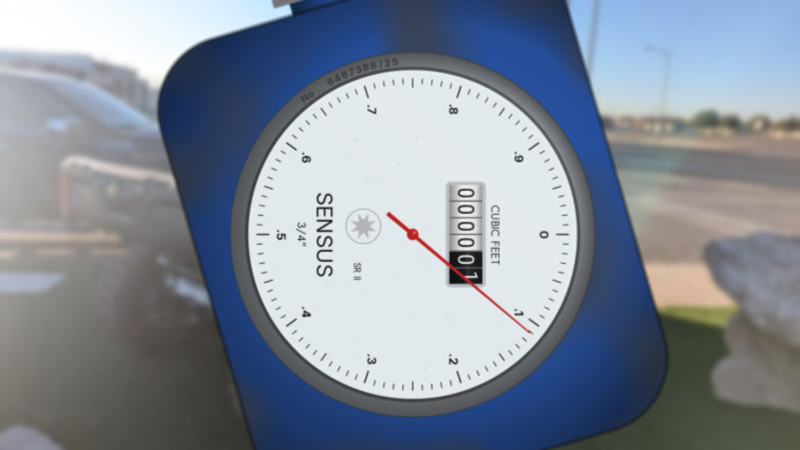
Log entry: 1.11
